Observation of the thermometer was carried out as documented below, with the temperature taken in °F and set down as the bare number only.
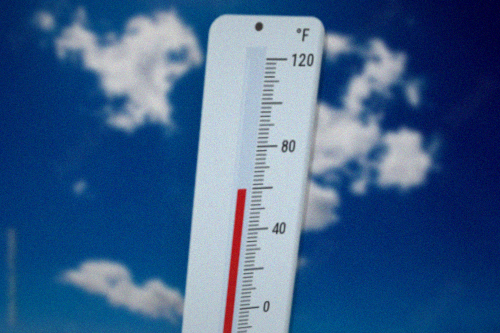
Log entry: 60
